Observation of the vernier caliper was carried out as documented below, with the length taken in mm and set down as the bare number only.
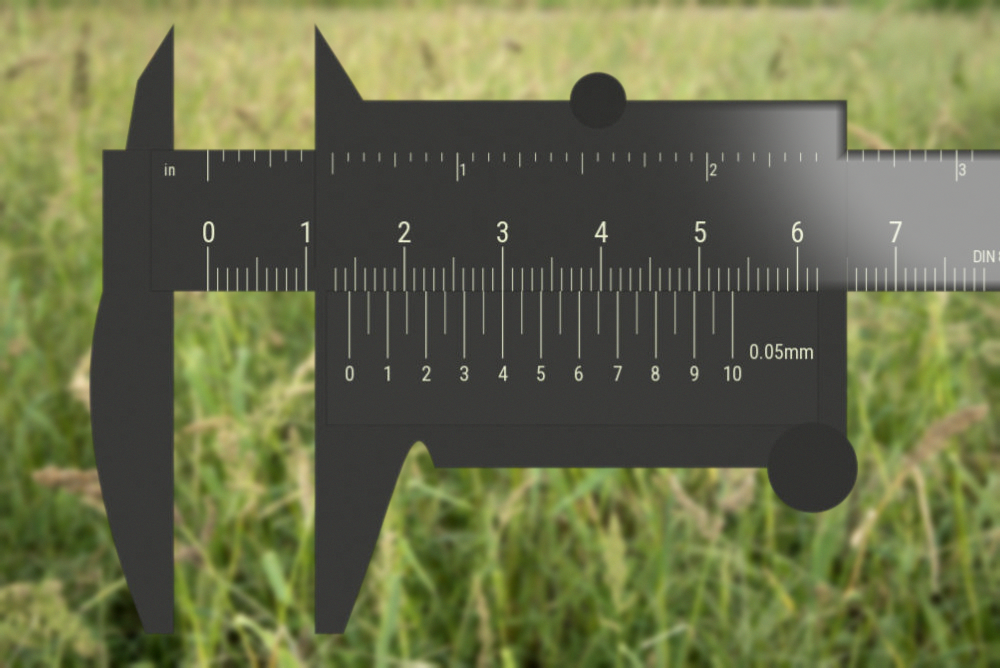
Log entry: 14.4
